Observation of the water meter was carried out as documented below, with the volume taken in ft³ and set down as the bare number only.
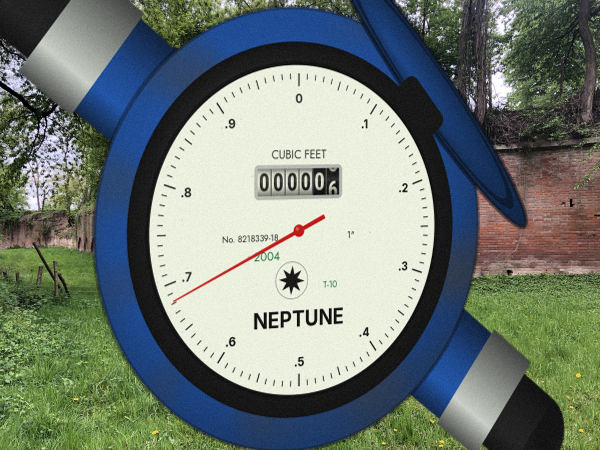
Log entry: 5.68
